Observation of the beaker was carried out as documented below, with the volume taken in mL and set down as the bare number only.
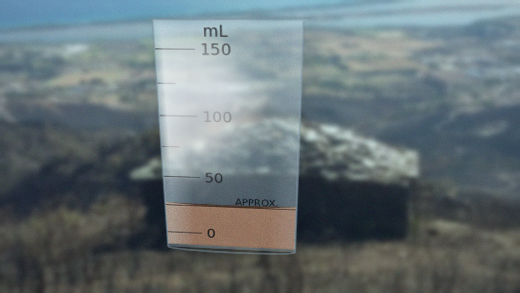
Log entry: 25
